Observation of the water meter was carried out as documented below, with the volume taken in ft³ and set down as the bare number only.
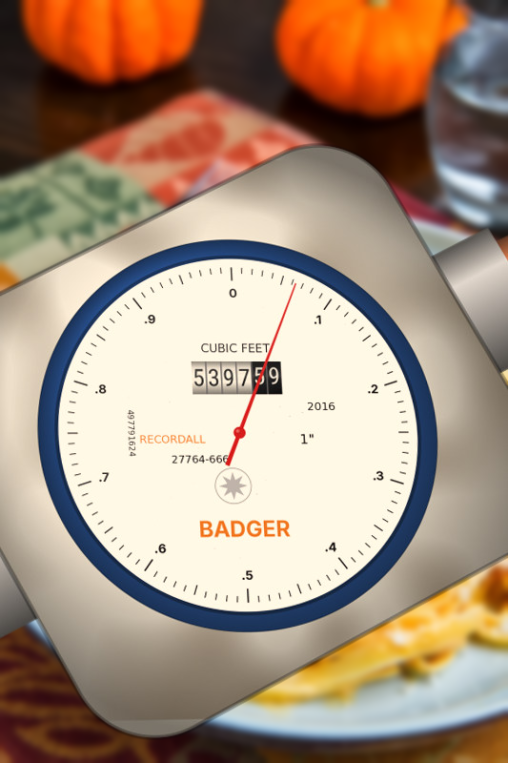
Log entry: 539759.06
